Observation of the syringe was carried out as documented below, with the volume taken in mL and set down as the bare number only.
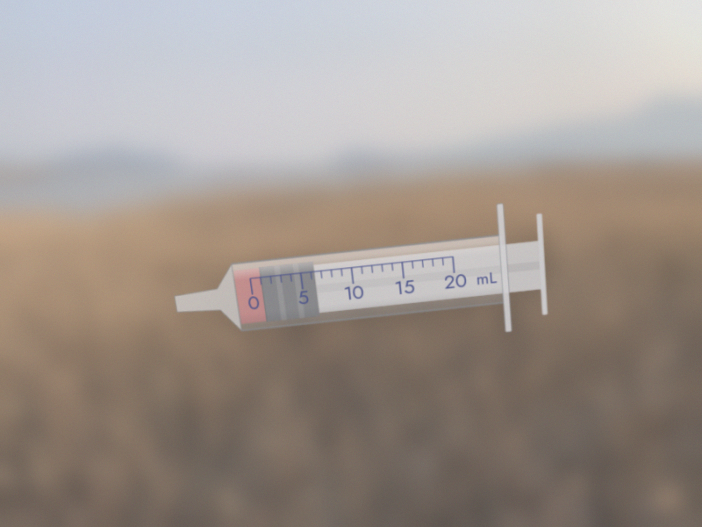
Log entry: 1
